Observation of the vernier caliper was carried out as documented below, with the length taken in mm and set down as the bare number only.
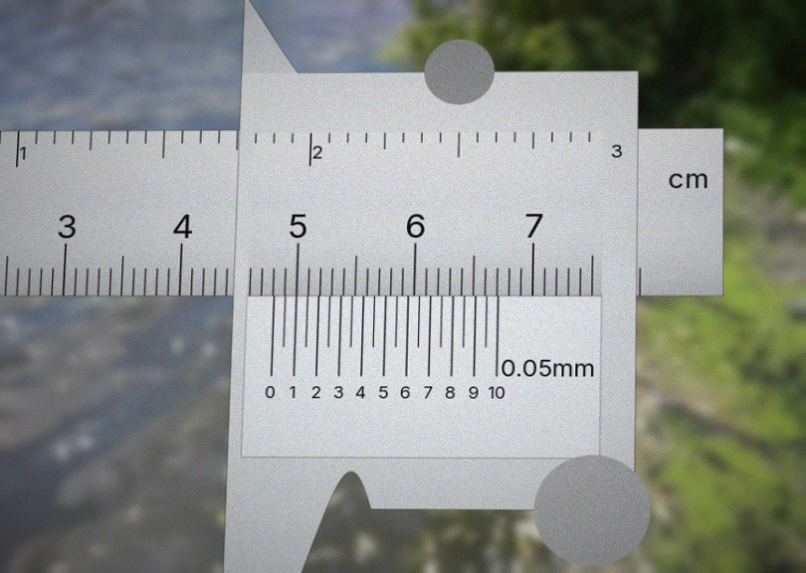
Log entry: 48.1
